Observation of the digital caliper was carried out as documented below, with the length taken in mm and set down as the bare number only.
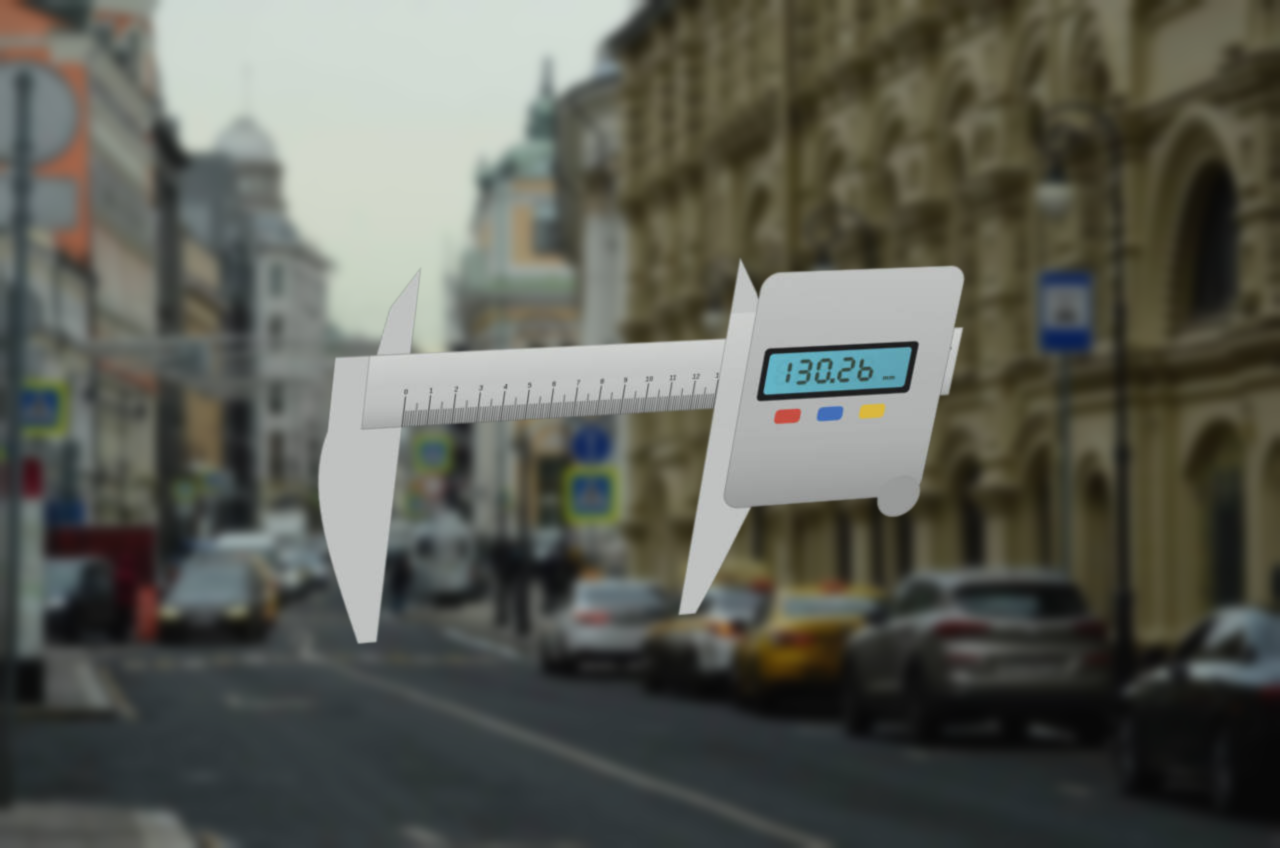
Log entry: 130.26
